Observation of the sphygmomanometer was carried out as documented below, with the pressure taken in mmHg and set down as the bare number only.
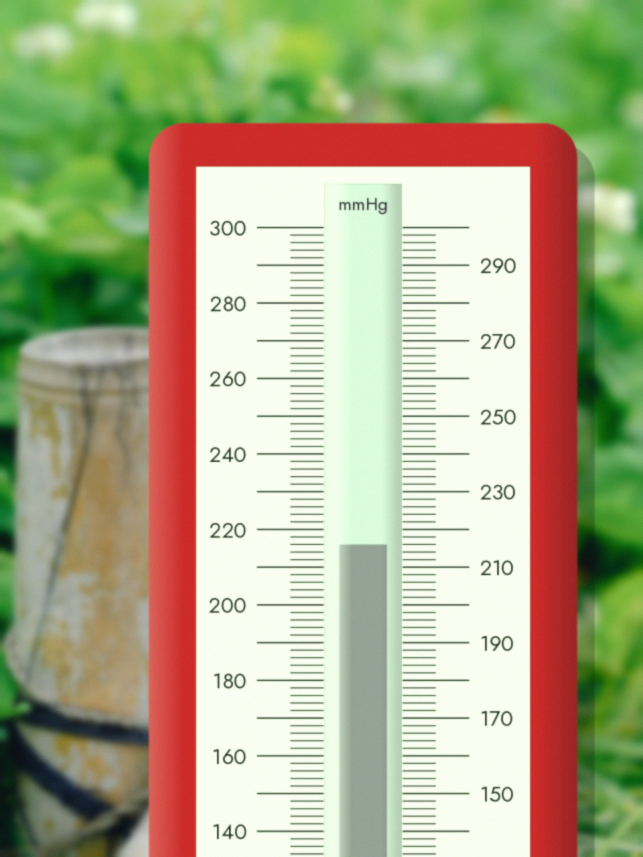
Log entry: 216
